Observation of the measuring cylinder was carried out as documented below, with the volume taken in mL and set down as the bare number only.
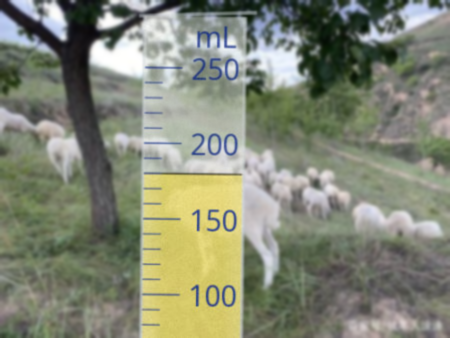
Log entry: 180
